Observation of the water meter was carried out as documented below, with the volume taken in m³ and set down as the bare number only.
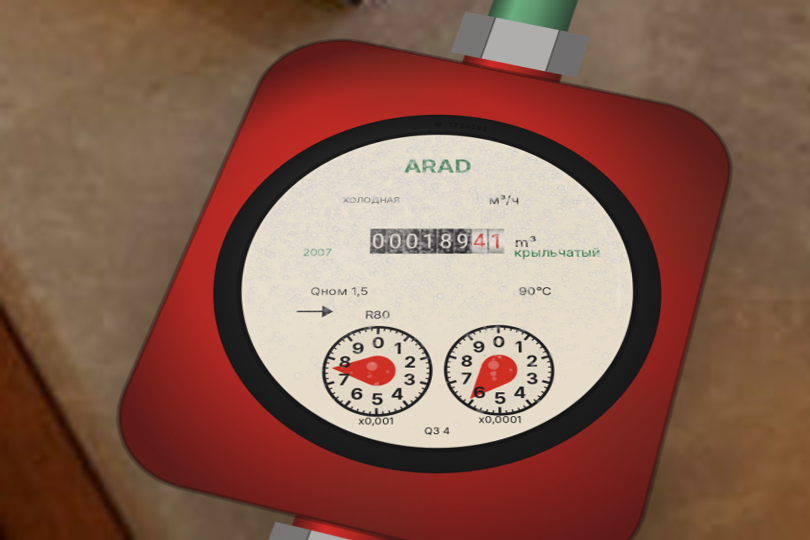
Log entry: 189.4176
